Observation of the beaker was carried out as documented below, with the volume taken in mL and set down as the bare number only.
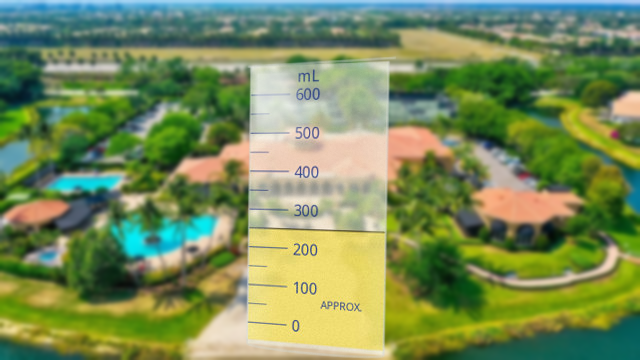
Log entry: 250
